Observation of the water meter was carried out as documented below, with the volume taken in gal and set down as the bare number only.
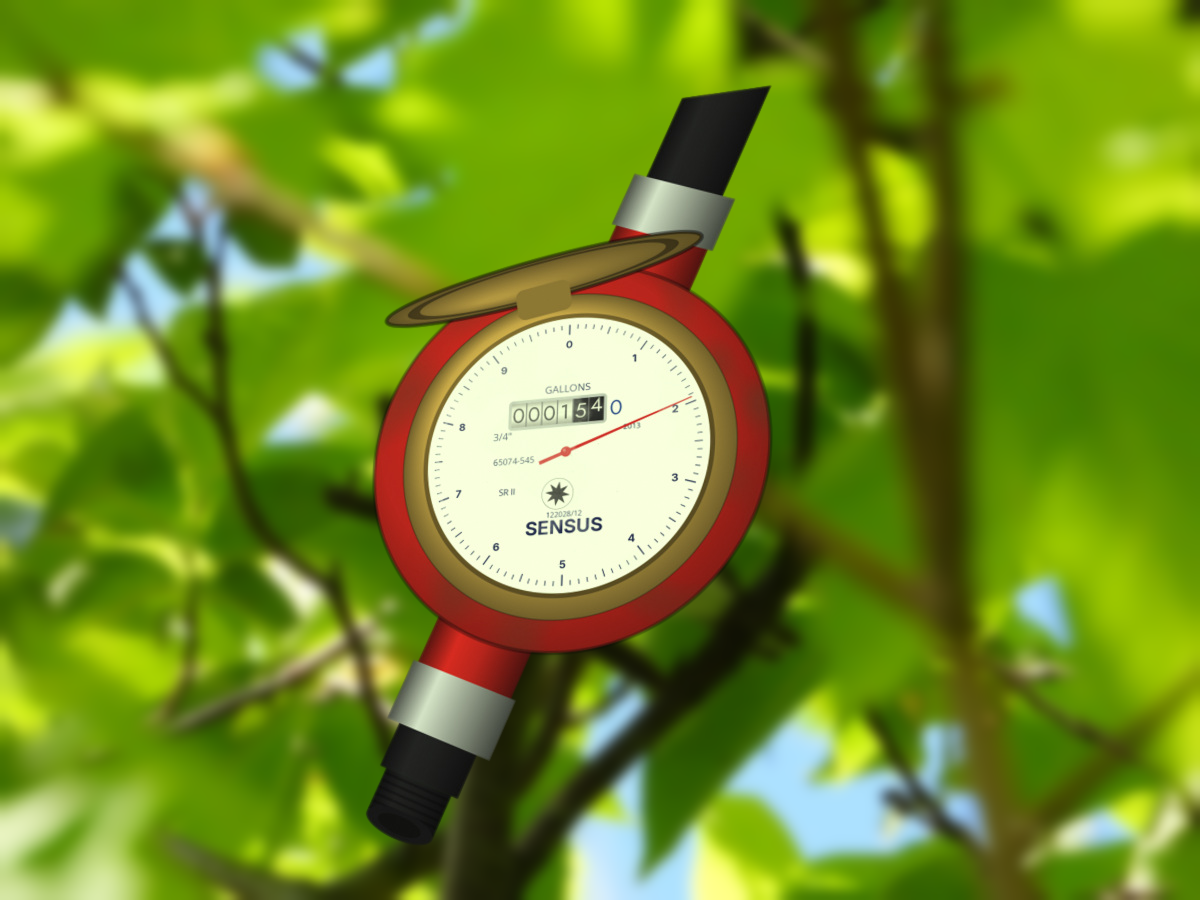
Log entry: 1541.9
